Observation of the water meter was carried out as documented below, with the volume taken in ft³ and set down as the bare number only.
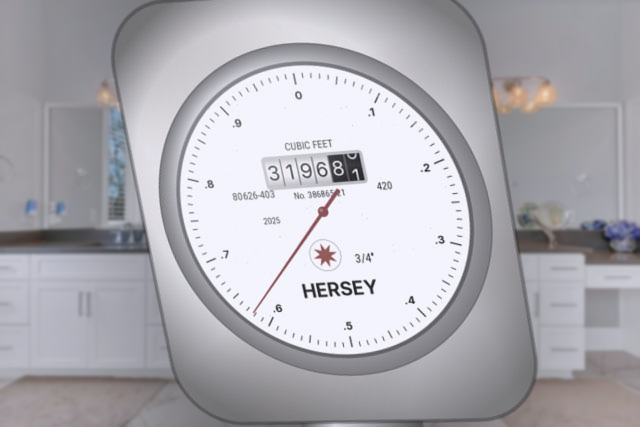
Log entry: 319680.62
